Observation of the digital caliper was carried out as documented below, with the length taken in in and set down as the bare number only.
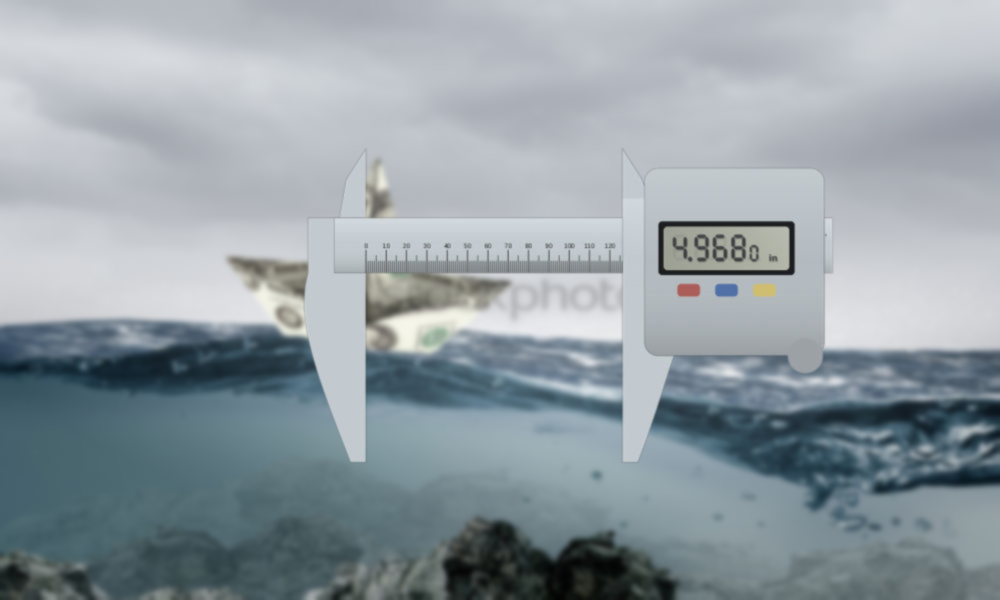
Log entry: 4.9680
